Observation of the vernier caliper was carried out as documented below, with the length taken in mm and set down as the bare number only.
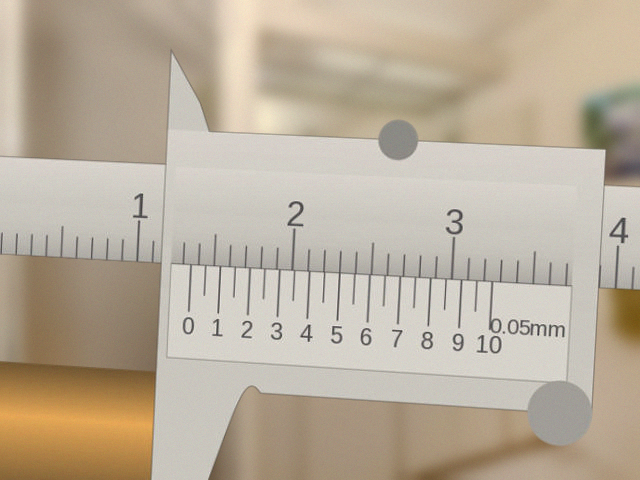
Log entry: 13.5
